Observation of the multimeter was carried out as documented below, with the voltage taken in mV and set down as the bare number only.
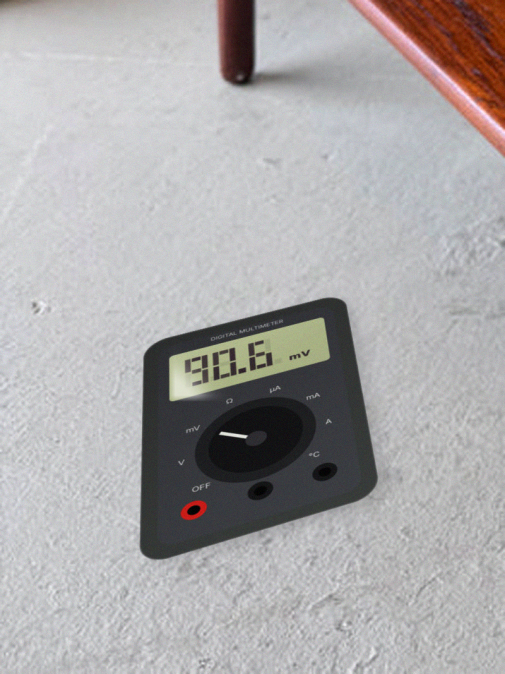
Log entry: 90.6
